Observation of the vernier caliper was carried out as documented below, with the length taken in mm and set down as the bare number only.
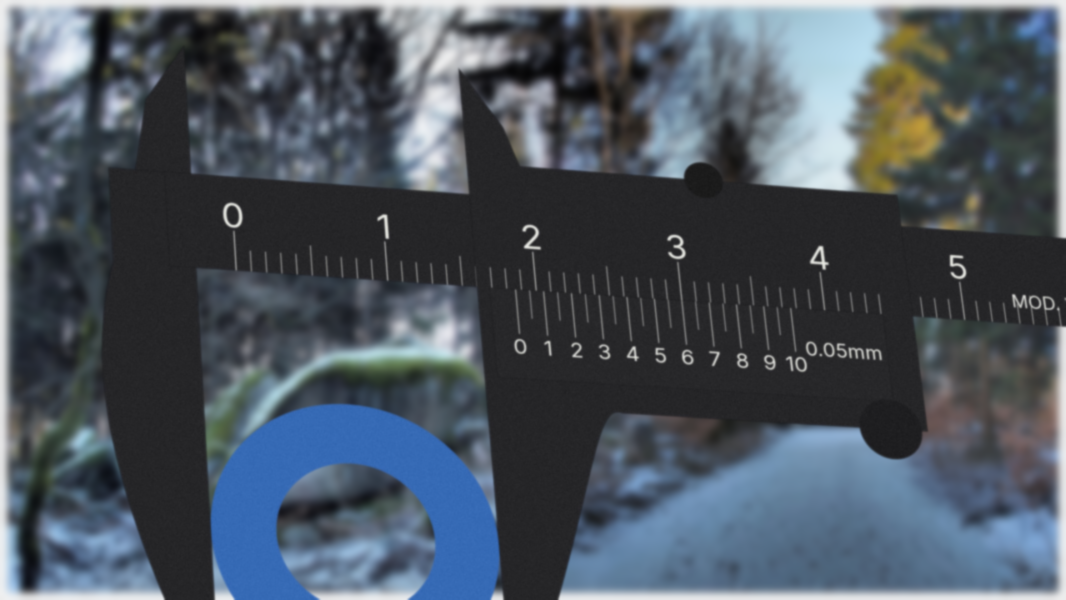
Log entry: 18.6
